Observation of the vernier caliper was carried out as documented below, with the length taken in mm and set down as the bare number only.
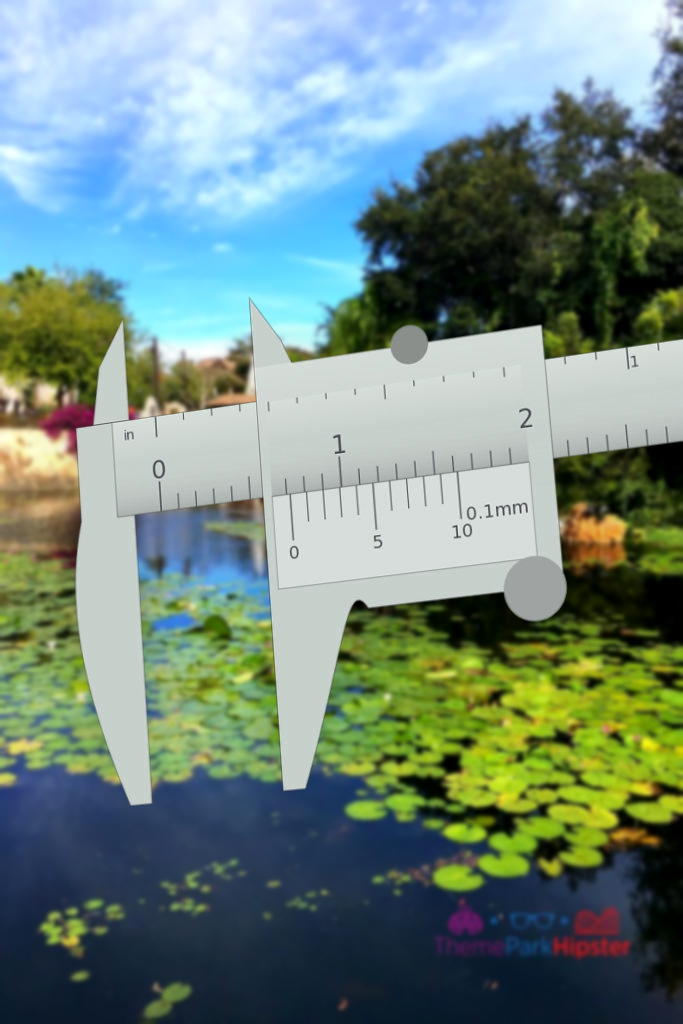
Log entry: 7.2
